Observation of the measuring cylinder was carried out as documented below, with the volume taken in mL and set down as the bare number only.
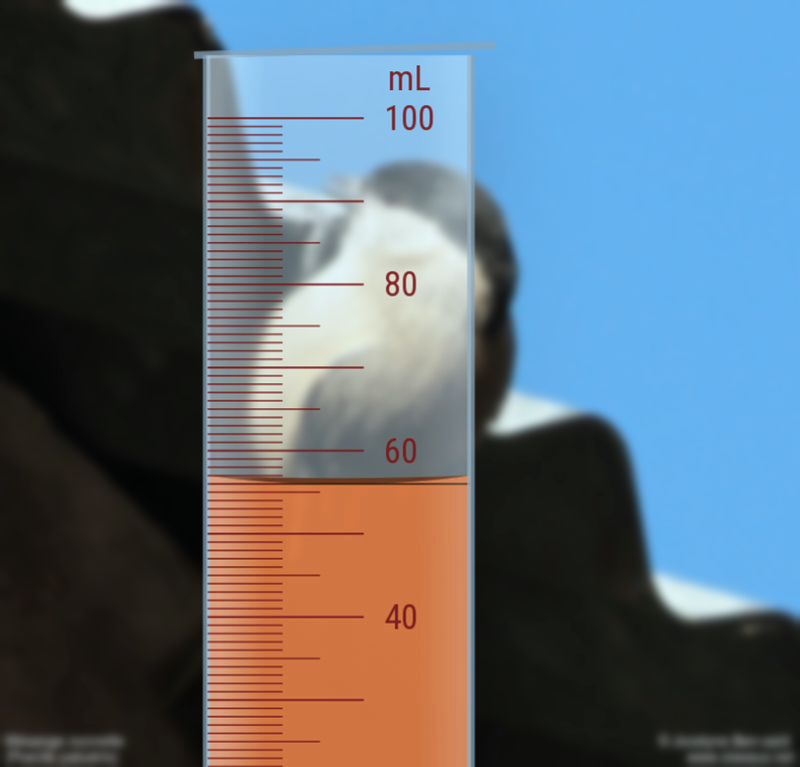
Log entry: 56
